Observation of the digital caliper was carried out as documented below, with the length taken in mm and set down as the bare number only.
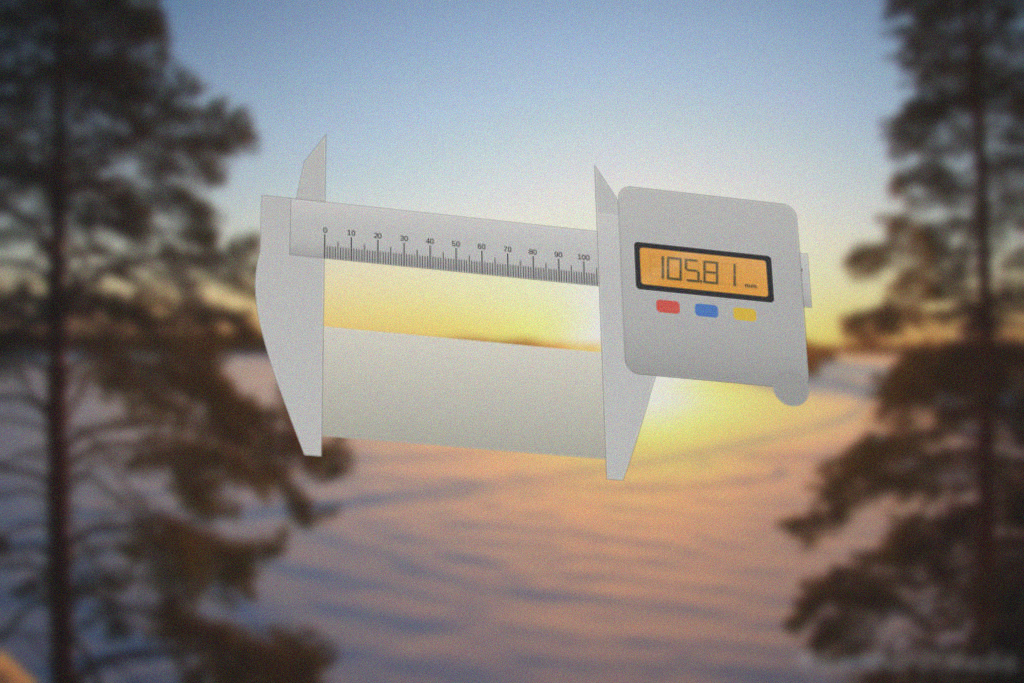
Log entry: 105.81
